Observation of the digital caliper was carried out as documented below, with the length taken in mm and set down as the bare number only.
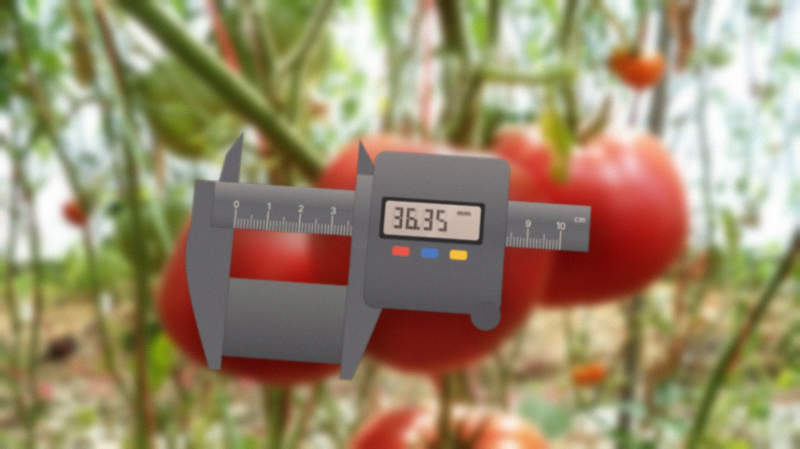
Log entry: 36.35
